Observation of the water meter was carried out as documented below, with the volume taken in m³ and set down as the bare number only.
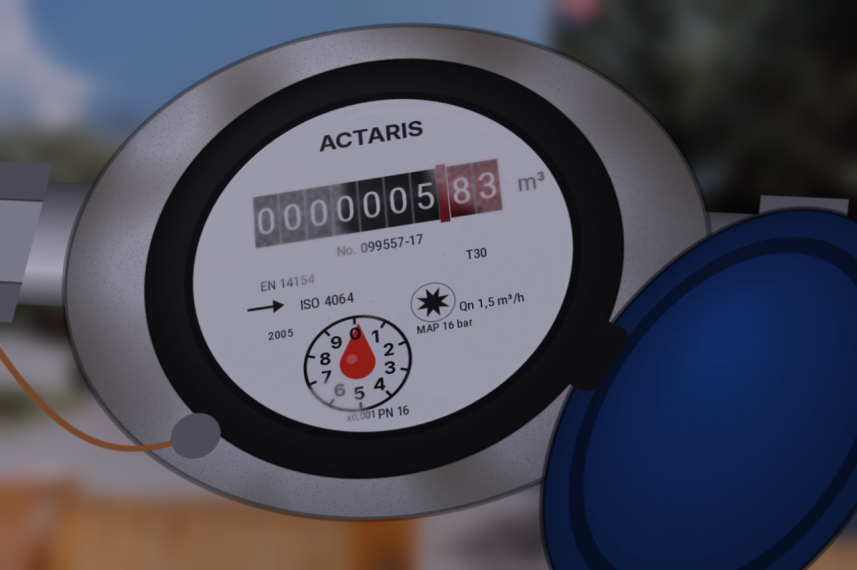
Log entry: 5.830
